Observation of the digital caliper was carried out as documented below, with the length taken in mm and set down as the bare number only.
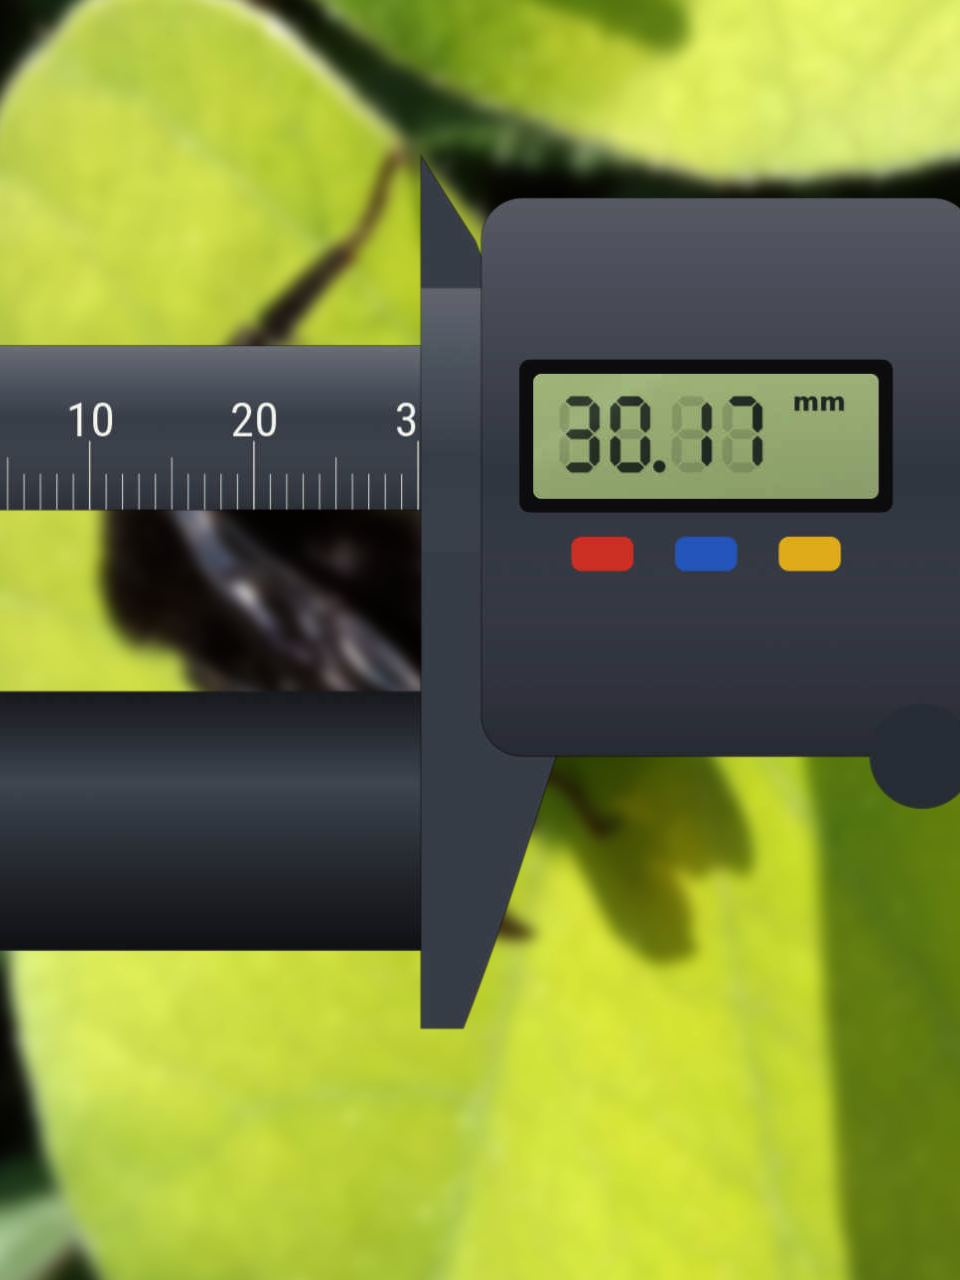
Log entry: 30.17
